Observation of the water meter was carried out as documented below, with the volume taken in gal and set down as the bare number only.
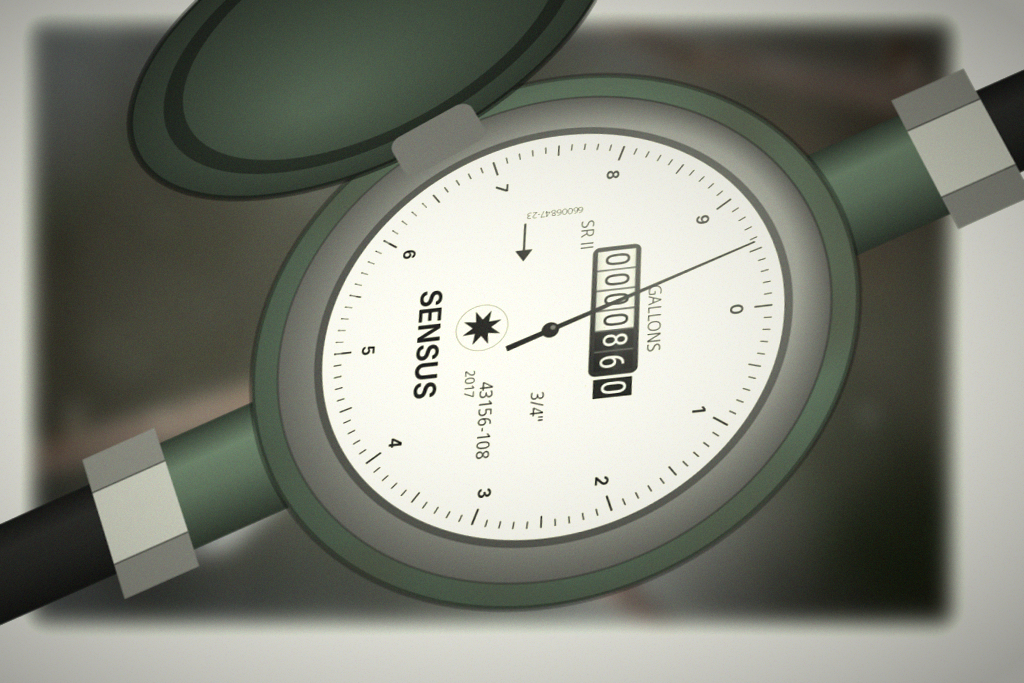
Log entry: 859.4
